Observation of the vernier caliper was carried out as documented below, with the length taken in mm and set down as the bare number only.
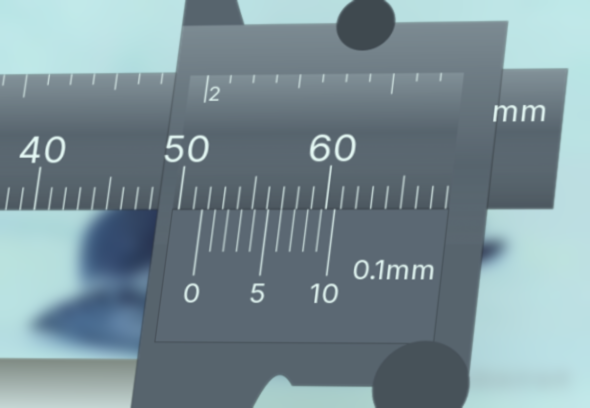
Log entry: 51.6
